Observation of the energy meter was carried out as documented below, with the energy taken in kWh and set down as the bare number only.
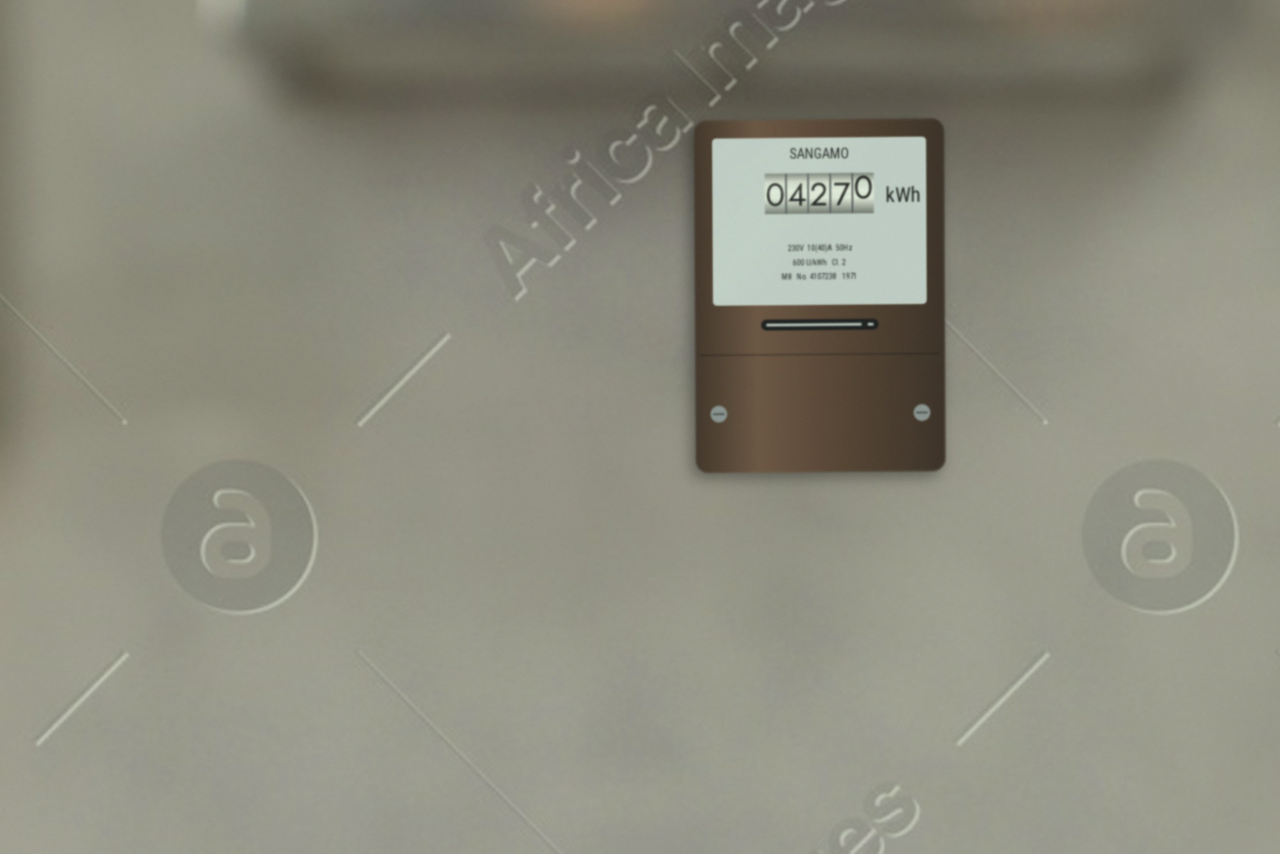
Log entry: 4270
